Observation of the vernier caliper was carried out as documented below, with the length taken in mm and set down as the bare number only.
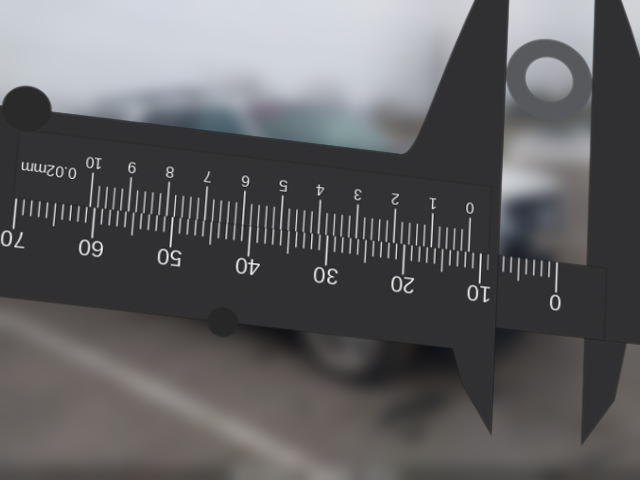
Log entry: 11.6
